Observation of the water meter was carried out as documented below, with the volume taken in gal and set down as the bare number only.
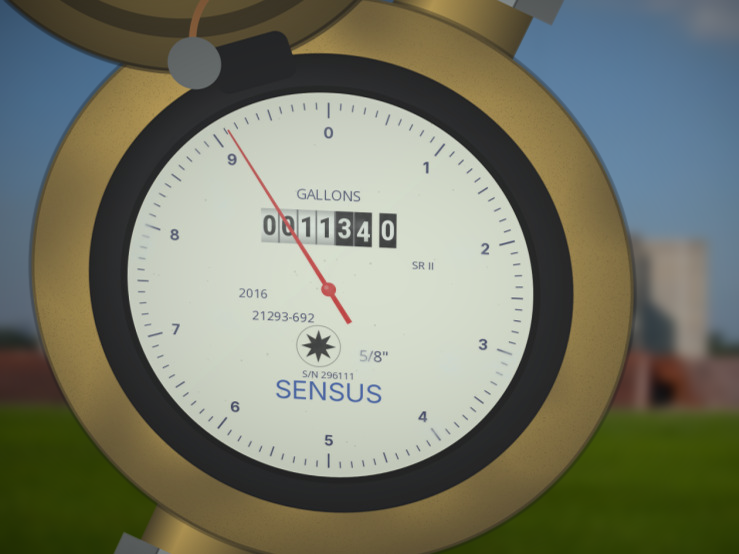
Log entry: 11339.1
